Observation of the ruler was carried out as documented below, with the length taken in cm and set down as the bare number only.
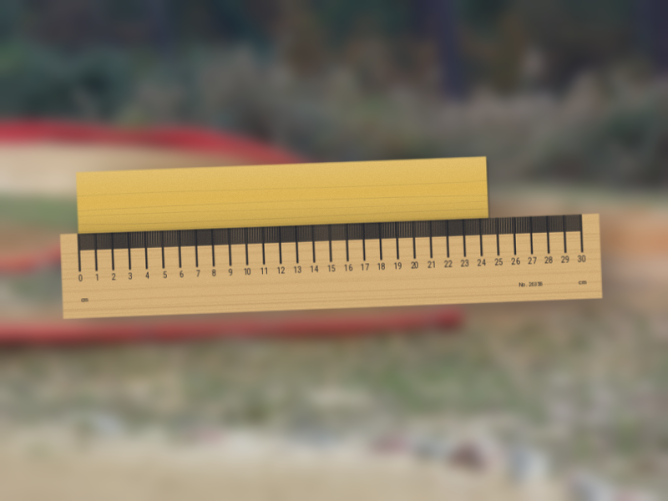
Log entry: 24.5
